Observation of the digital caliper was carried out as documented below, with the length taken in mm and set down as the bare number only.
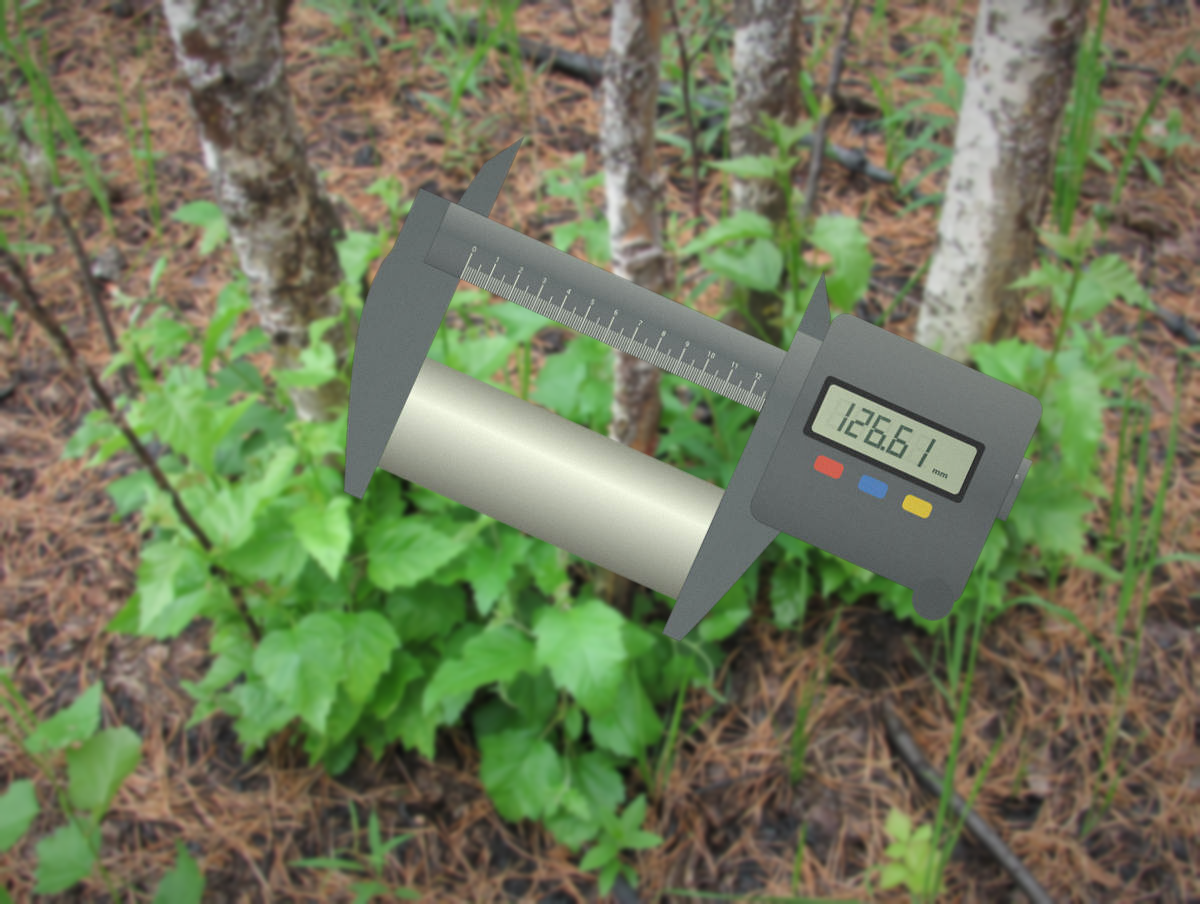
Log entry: 126.61
